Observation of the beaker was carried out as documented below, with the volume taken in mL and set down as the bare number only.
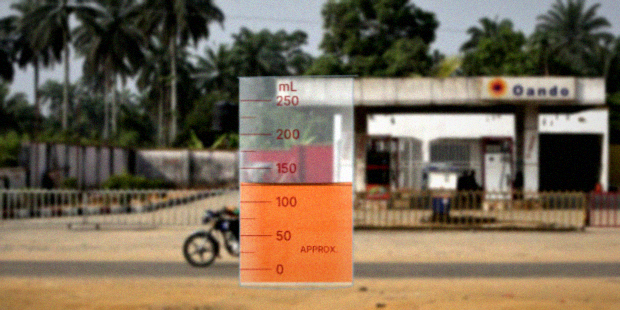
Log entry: 125
